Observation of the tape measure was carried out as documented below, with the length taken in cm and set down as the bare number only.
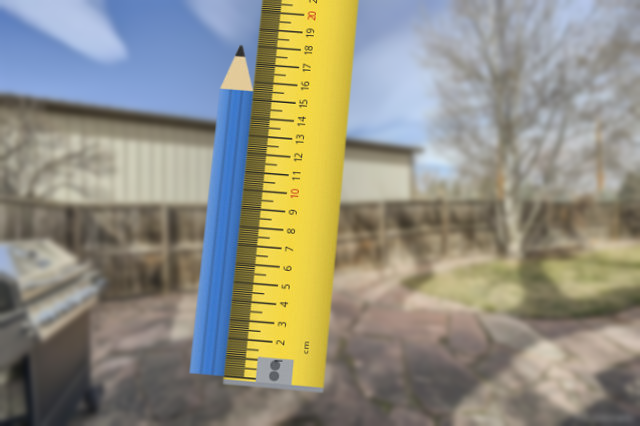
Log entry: 18
